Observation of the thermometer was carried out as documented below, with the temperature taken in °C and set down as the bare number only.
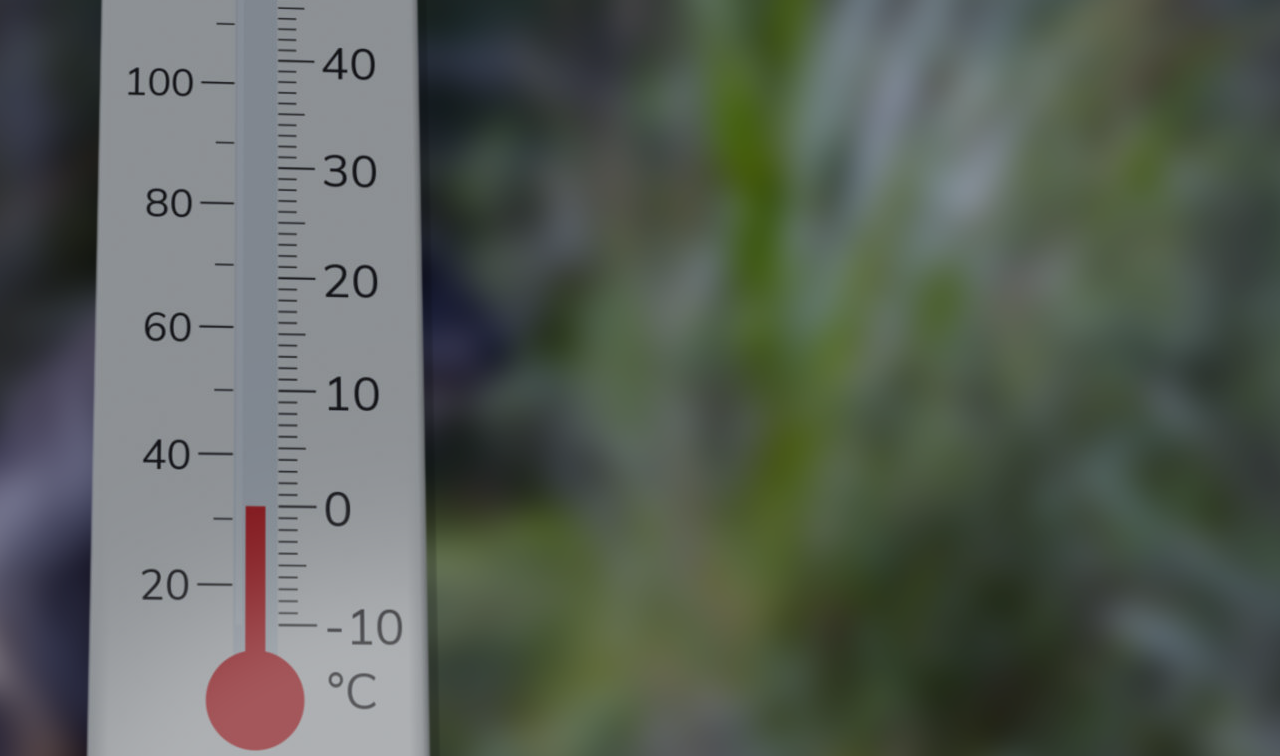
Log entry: 0
